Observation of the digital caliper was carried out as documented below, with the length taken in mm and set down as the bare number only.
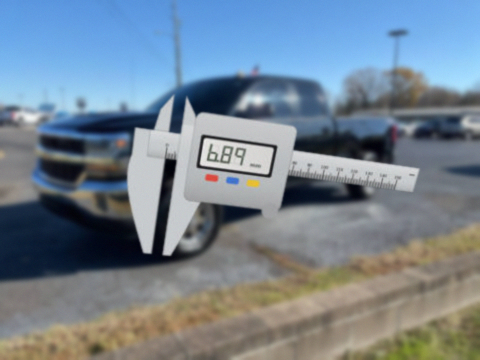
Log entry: 6.89
